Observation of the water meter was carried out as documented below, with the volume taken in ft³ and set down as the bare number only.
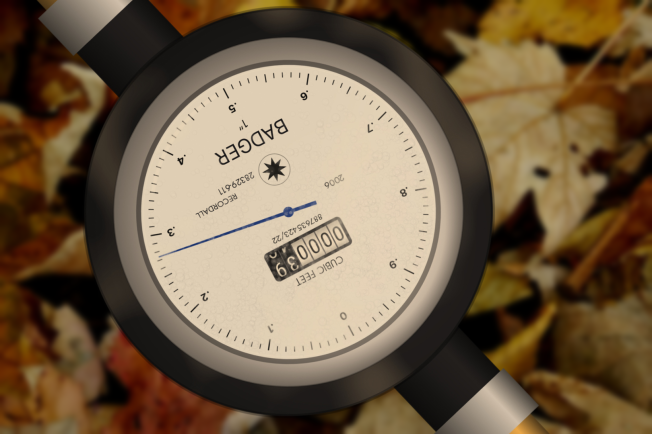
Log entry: 39.27
